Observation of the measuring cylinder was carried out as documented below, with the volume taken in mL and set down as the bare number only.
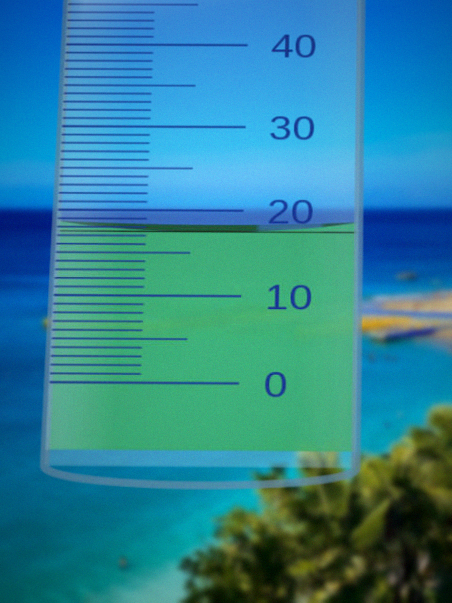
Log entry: 17.5
